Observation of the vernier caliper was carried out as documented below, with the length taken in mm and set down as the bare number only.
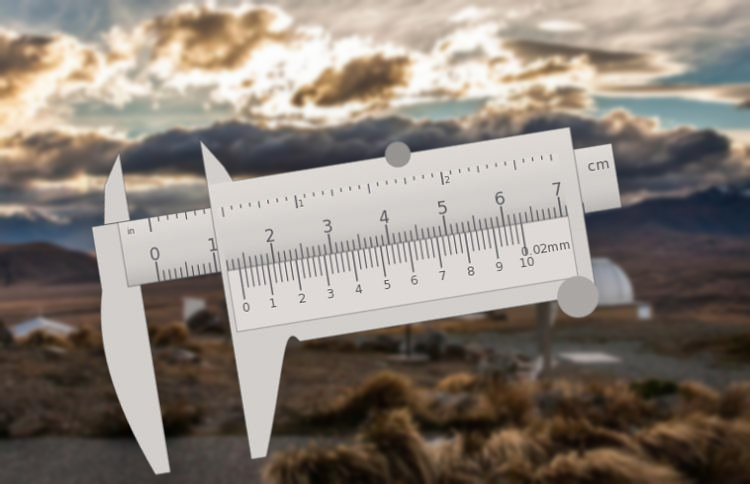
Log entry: 14.0
